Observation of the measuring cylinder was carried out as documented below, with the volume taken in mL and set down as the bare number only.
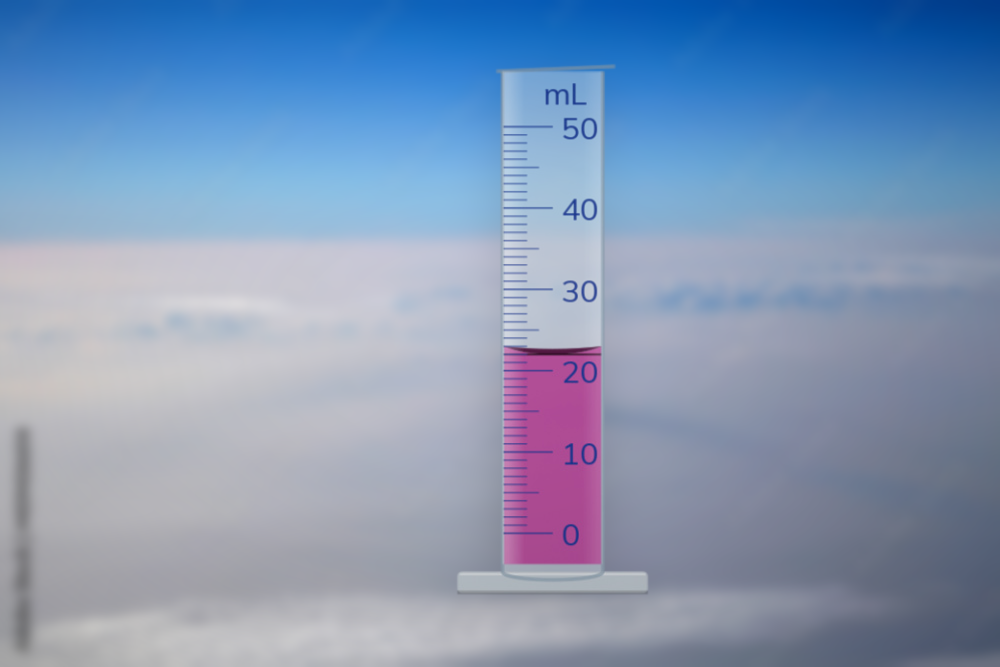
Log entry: 22
